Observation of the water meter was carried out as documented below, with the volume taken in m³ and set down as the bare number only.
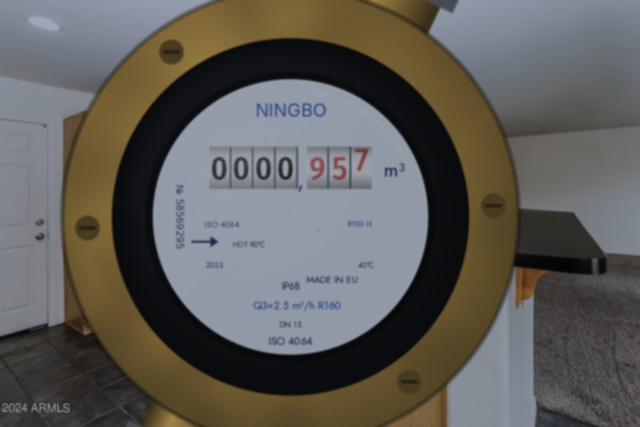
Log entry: 0.957
